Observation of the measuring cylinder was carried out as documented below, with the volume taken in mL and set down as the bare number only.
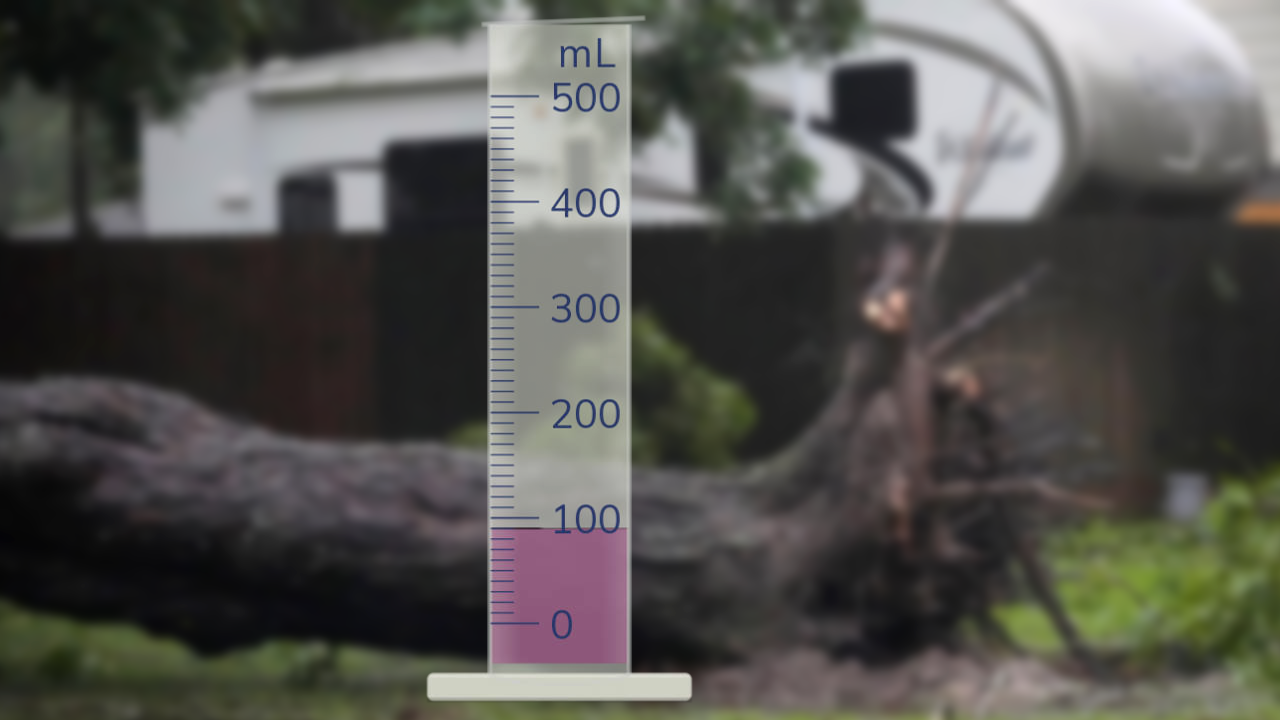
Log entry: 90
